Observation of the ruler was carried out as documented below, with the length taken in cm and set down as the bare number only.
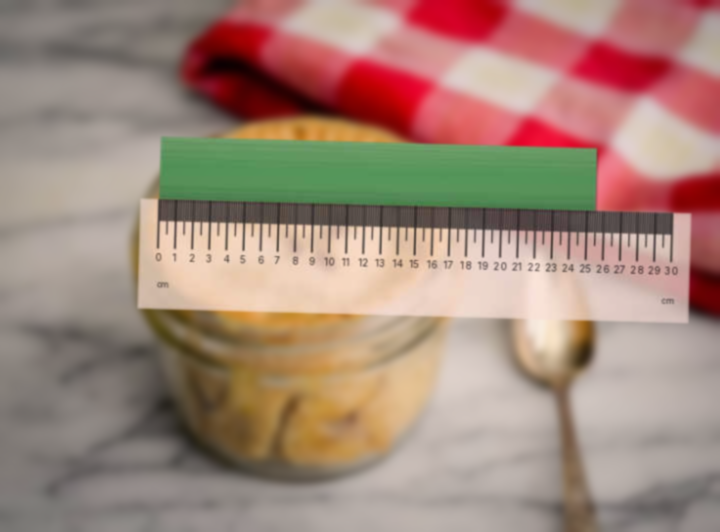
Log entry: 25.5
